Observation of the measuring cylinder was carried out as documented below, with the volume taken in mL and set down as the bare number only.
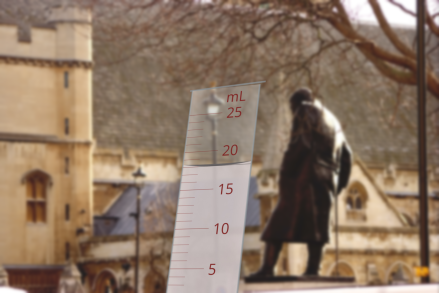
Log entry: 18
